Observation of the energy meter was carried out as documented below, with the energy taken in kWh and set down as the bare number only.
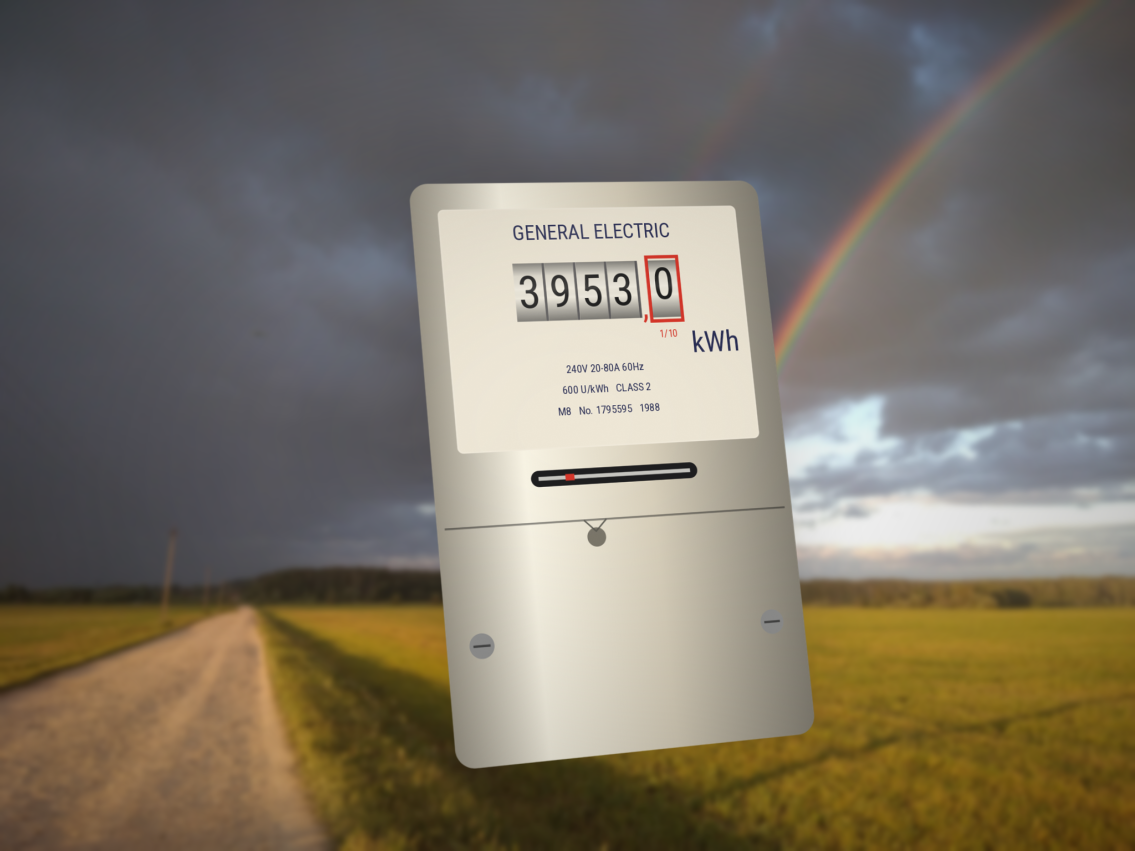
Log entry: 3953.0
